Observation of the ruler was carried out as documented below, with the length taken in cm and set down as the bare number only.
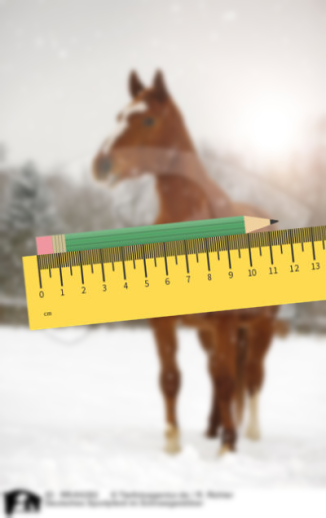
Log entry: 11.5
